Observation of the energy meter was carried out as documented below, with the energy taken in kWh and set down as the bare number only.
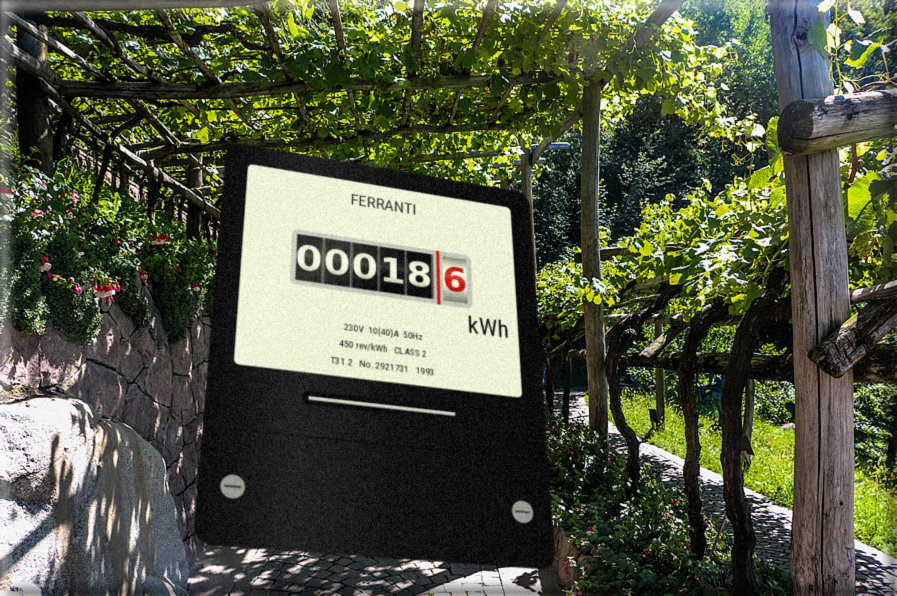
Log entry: 18.6
